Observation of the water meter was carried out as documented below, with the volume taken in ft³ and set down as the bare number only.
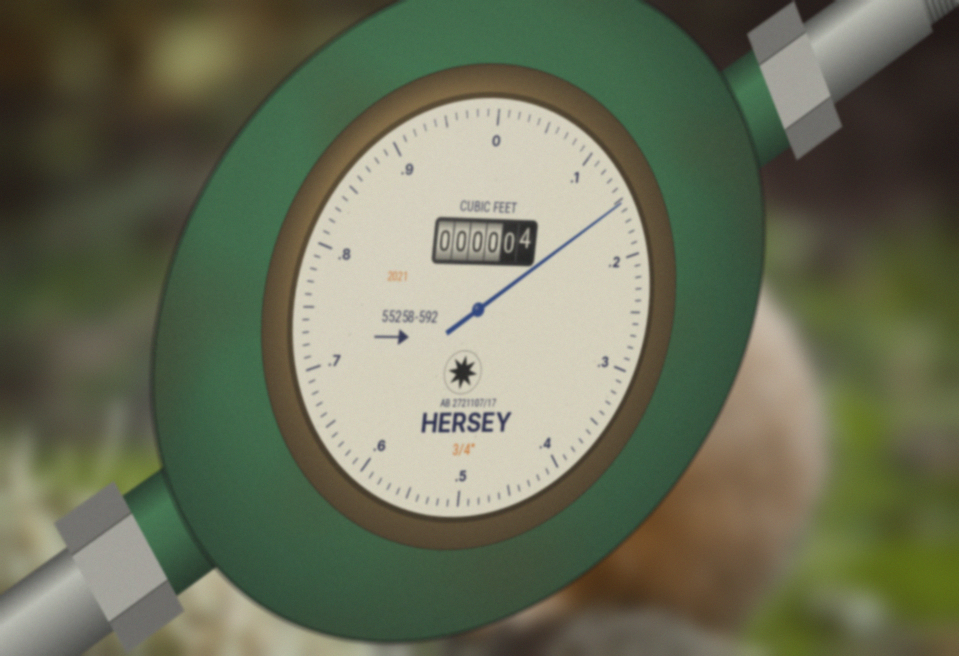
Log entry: 4.15
